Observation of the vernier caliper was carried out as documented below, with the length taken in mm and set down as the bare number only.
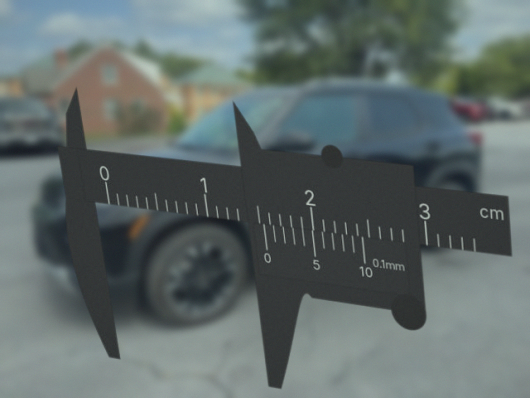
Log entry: 15.4
